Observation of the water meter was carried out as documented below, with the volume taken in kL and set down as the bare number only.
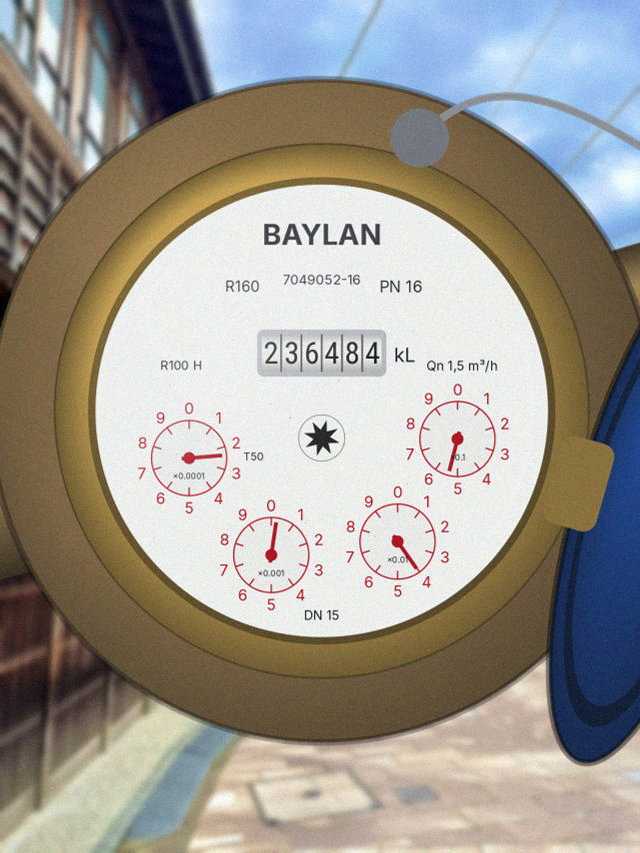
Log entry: 236484.5402
